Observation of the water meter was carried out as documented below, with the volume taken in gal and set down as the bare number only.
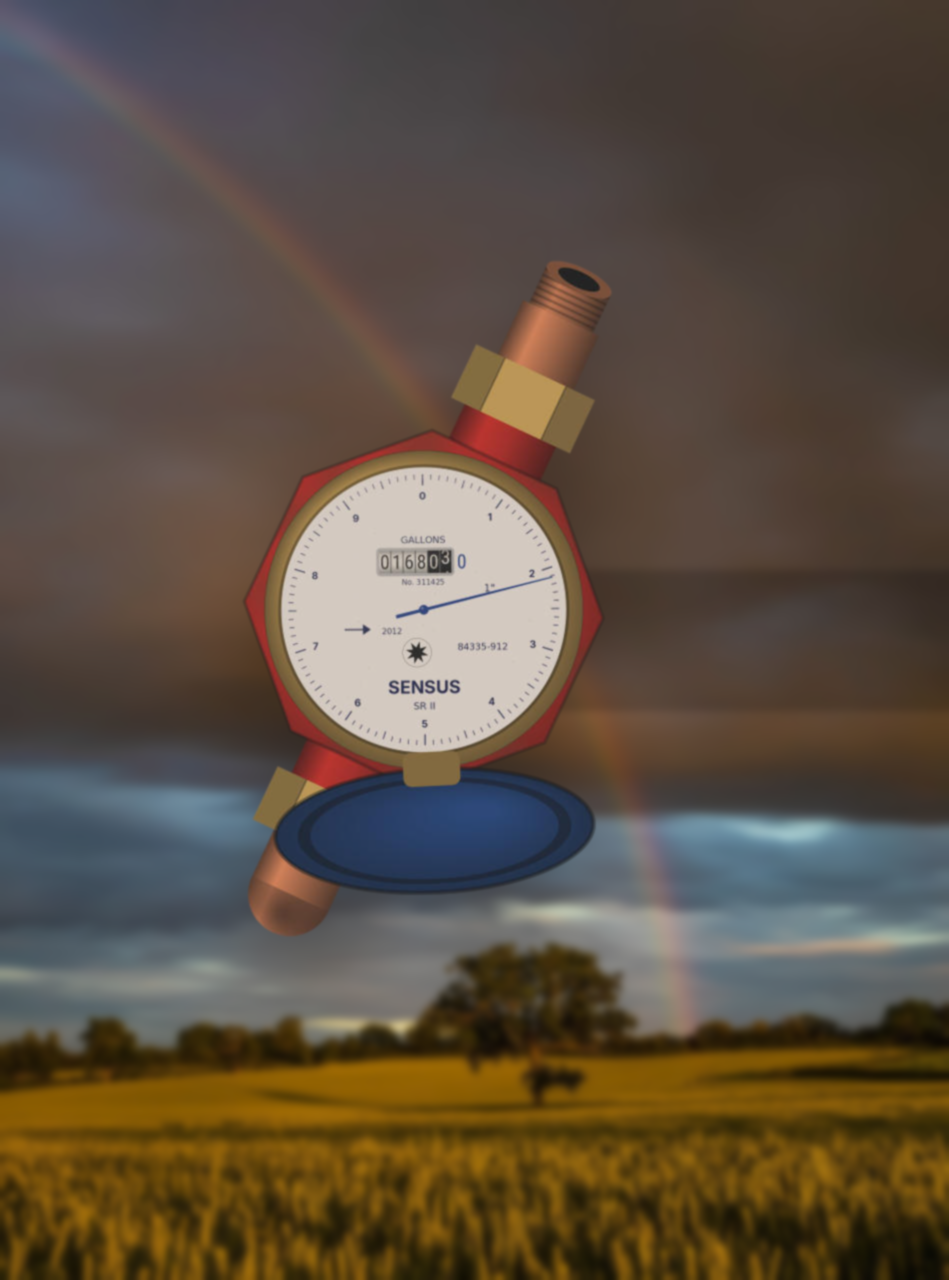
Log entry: 168032.1
